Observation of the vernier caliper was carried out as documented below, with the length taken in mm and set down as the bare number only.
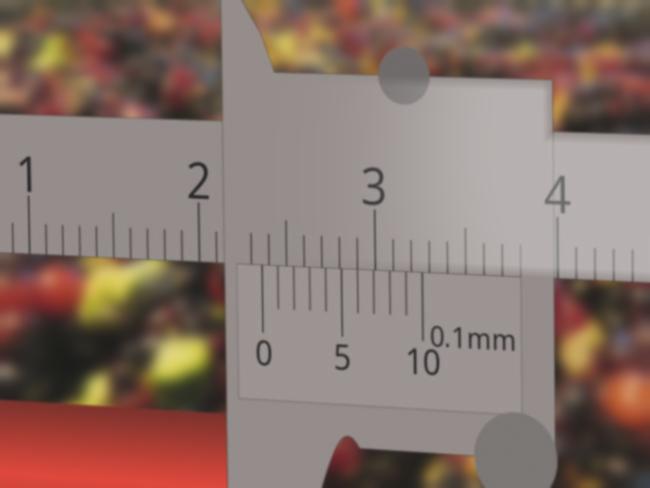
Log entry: 23.6
